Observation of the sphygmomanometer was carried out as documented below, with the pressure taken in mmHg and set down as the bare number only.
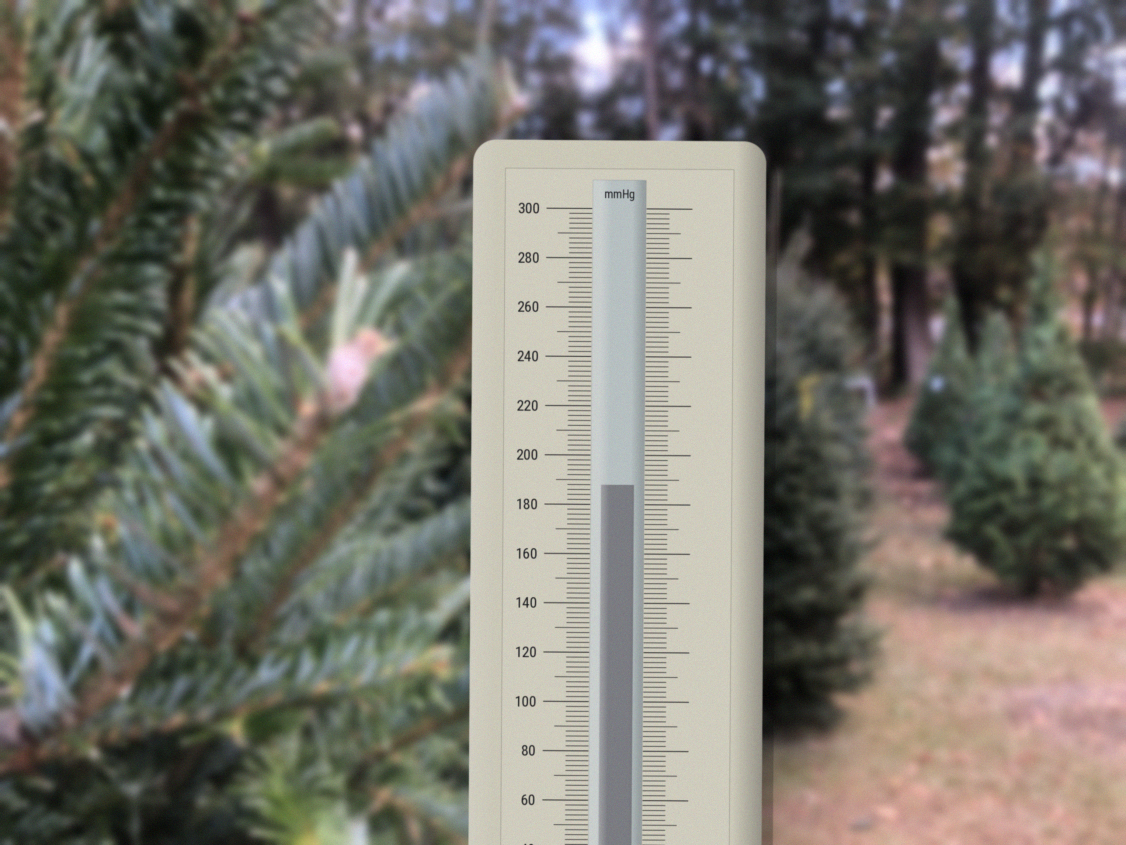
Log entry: 188
